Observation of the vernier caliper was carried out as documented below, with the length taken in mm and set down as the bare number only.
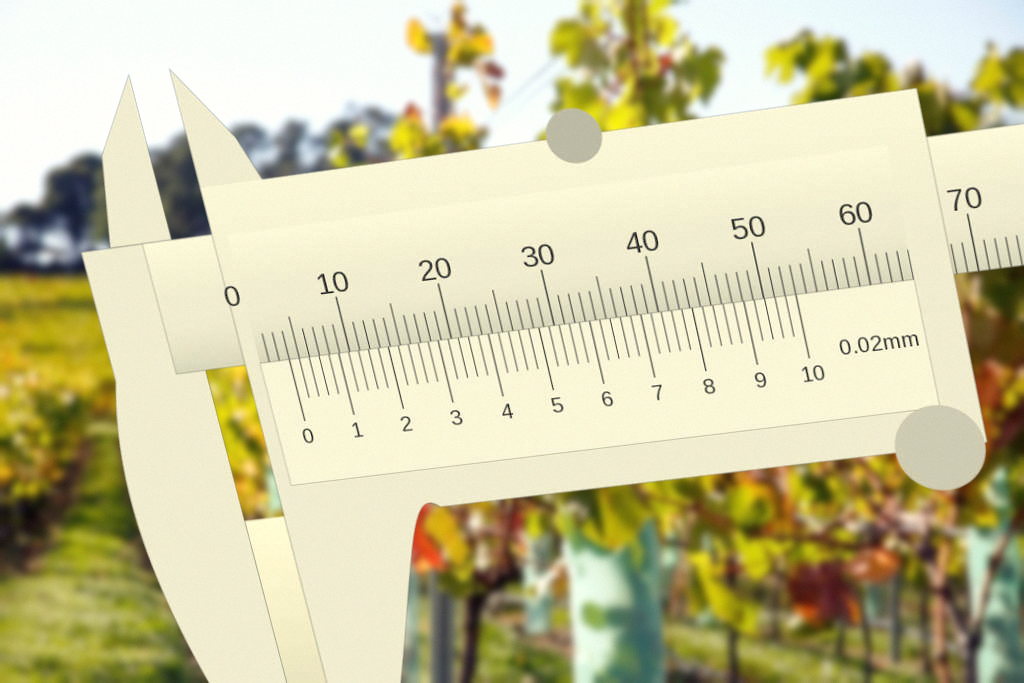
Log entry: 4.0
